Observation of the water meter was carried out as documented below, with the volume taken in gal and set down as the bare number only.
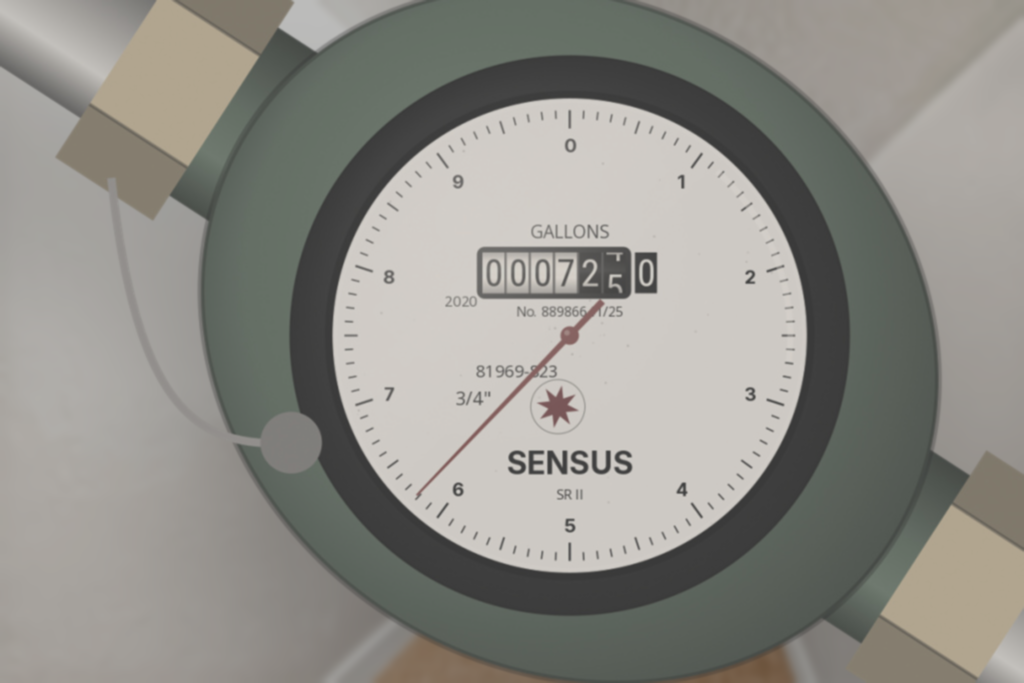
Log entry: 7246.2
